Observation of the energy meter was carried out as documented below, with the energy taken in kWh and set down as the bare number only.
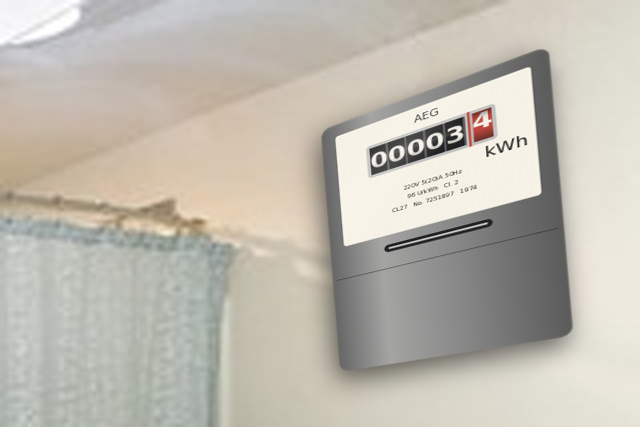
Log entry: 3.4
